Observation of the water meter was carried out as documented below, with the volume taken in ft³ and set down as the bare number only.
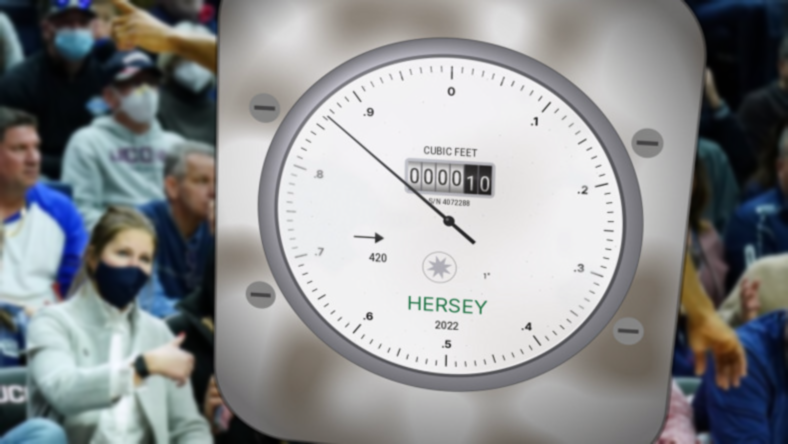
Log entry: 9.86
